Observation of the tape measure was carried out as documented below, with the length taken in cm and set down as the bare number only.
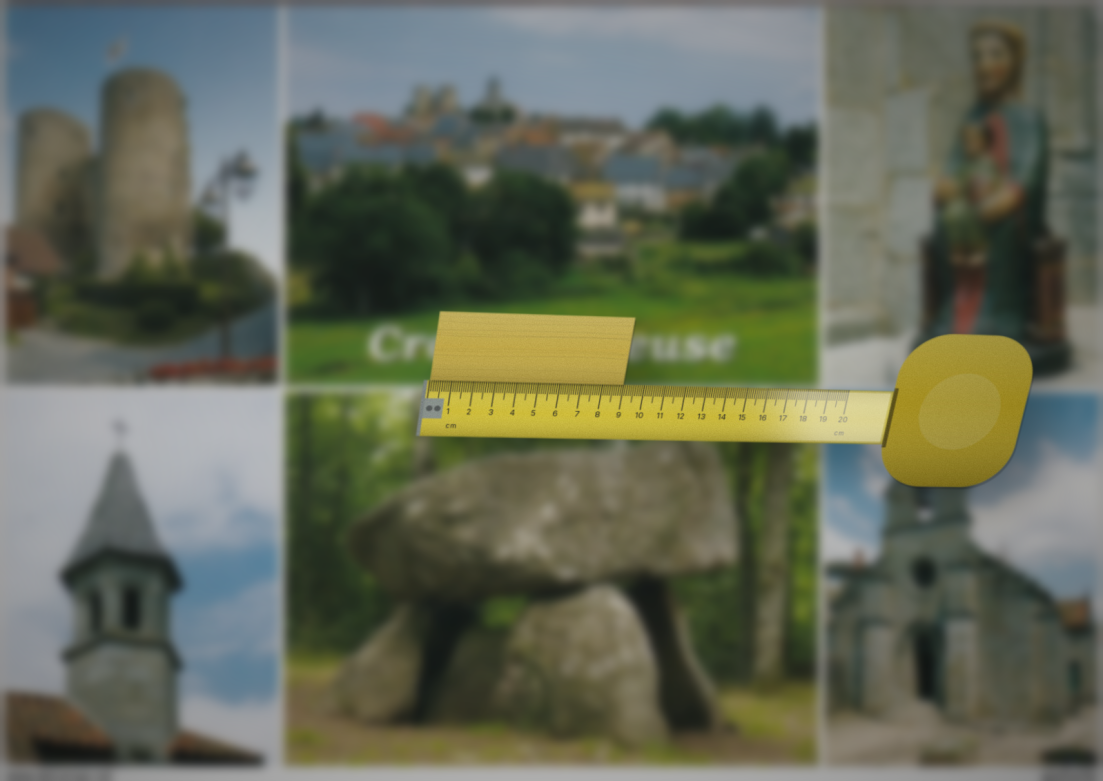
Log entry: 9
